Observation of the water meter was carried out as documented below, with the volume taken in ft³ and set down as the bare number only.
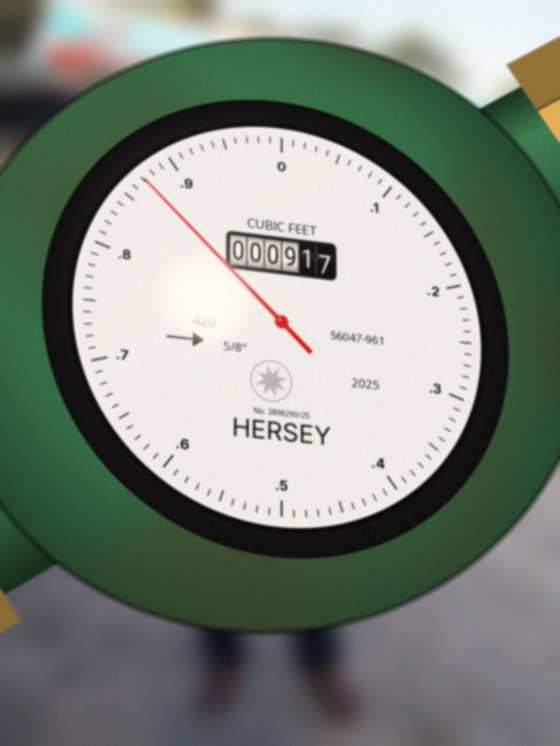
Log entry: 916.87
